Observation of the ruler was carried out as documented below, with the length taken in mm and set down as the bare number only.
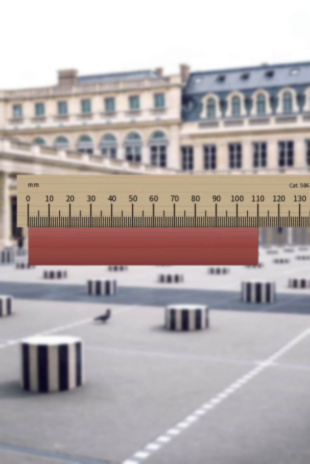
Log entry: 110
